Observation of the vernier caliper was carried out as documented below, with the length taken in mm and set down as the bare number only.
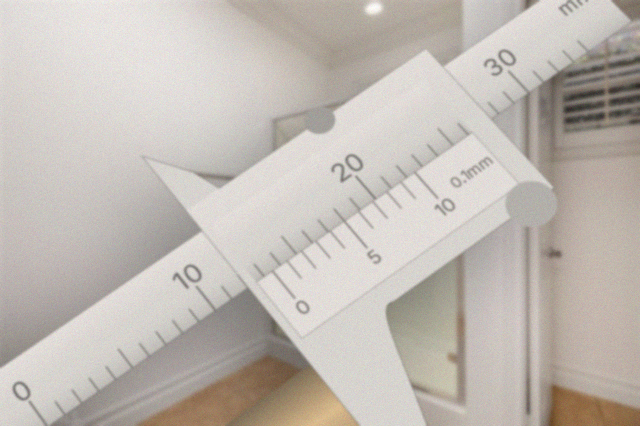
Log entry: 13.5
